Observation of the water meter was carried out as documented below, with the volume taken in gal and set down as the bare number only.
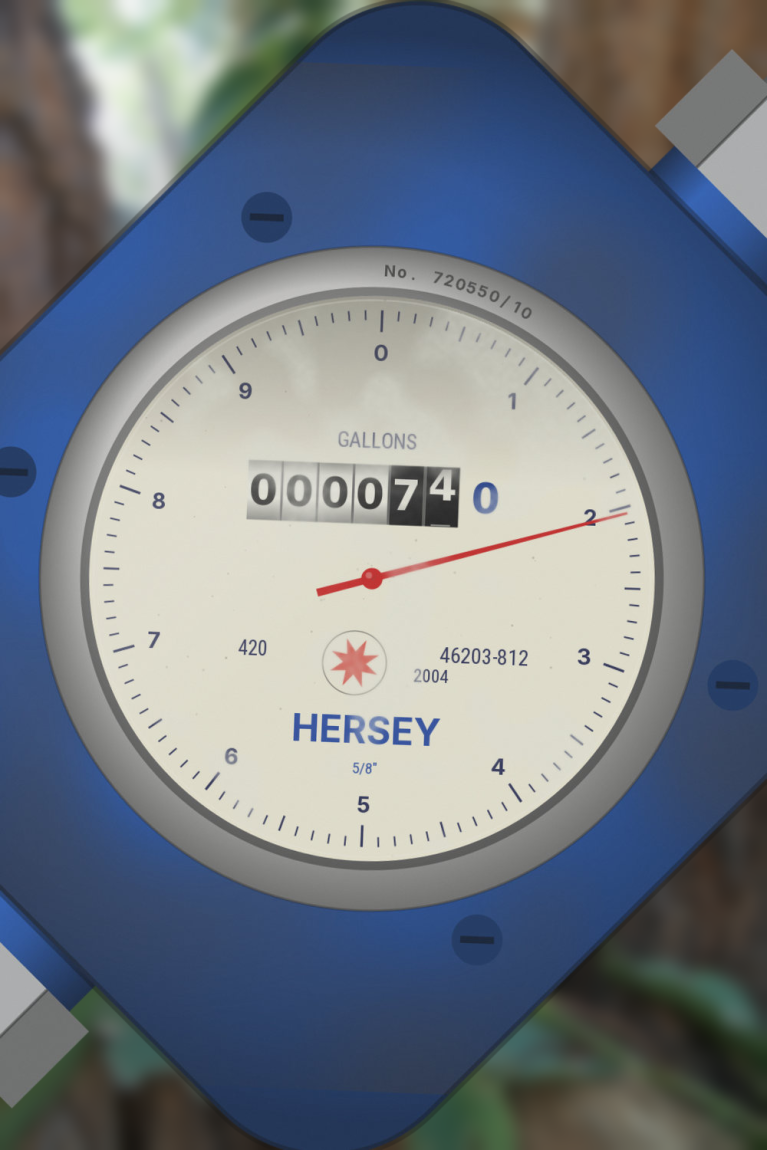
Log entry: 742.0
